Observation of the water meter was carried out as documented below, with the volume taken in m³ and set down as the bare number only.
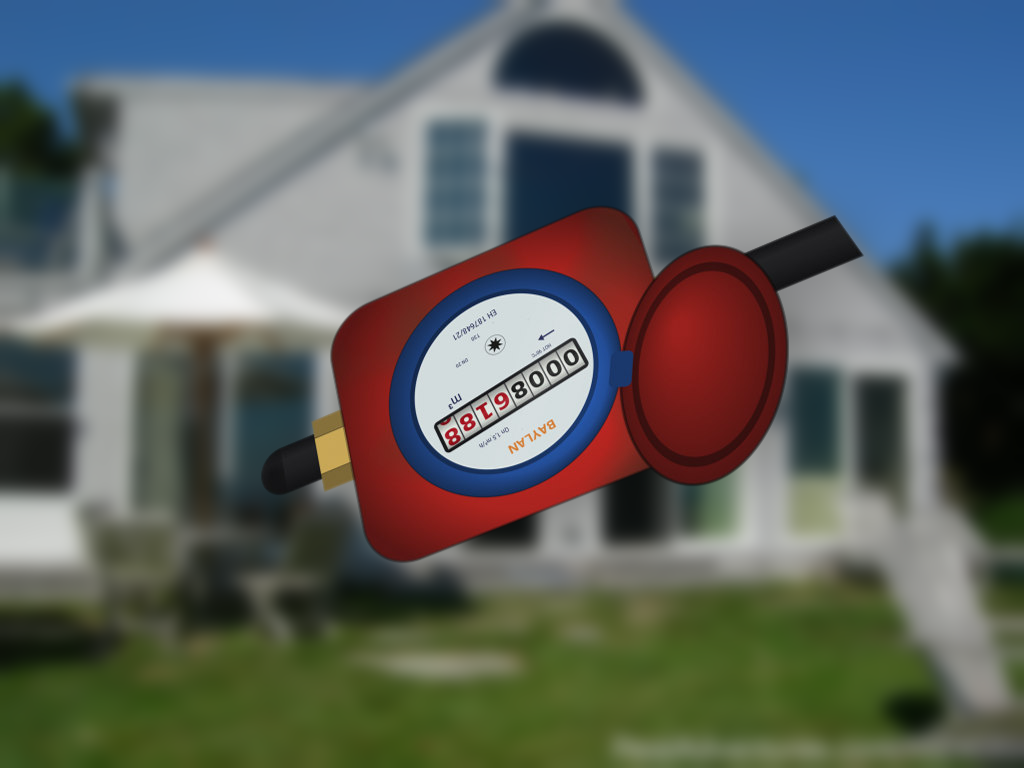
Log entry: 8.6188
